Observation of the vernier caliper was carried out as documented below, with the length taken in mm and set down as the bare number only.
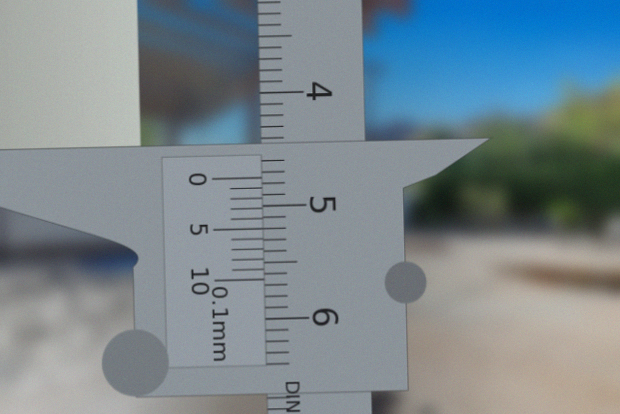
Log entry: 47.5
